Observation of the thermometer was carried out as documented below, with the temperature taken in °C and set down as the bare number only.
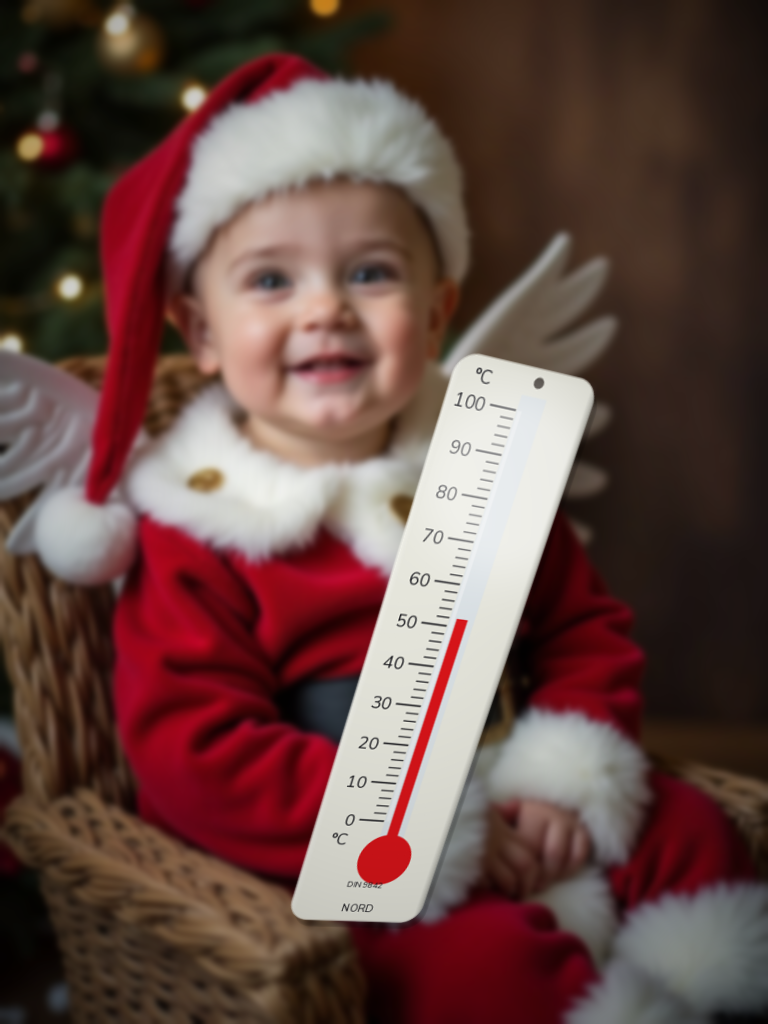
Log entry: 52
